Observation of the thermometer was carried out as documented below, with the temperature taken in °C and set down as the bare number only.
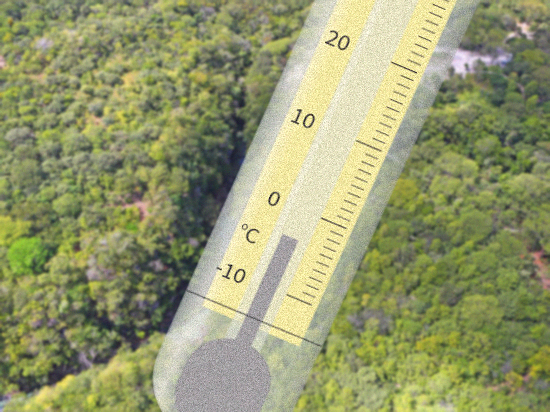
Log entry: -3.5
